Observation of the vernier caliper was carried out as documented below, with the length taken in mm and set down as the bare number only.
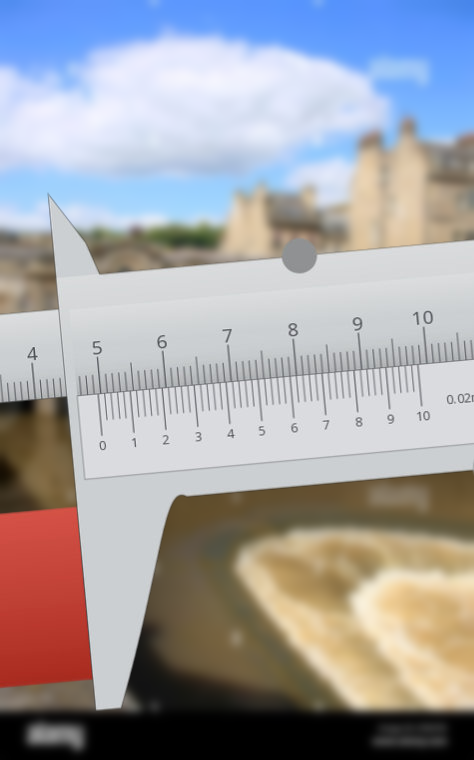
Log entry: 49.6
